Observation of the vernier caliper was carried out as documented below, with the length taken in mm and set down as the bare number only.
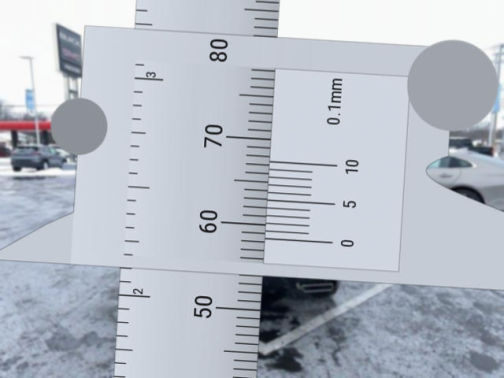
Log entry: 58.4
